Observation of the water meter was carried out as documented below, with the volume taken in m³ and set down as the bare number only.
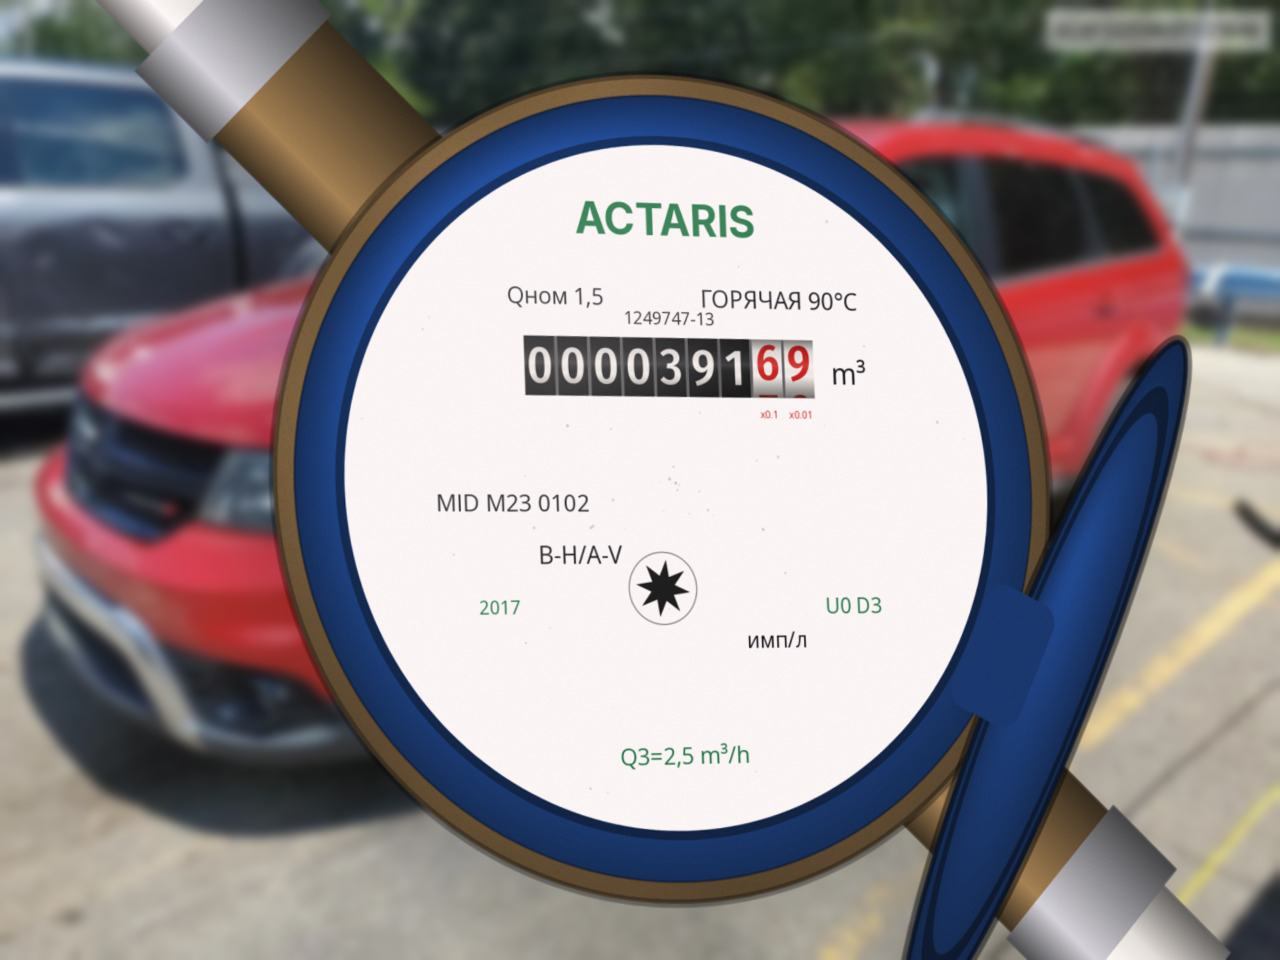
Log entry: 391.69
